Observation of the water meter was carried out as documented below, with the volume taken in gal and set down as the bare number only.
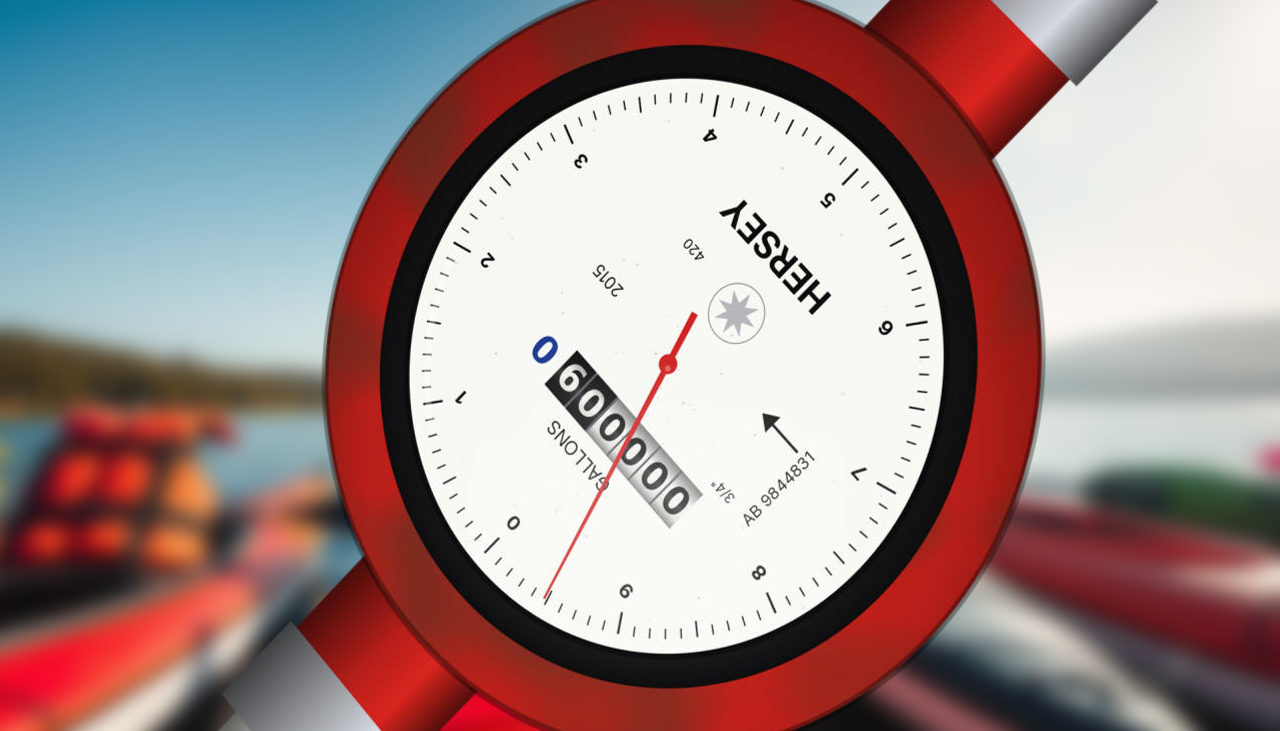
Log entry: 89.5
